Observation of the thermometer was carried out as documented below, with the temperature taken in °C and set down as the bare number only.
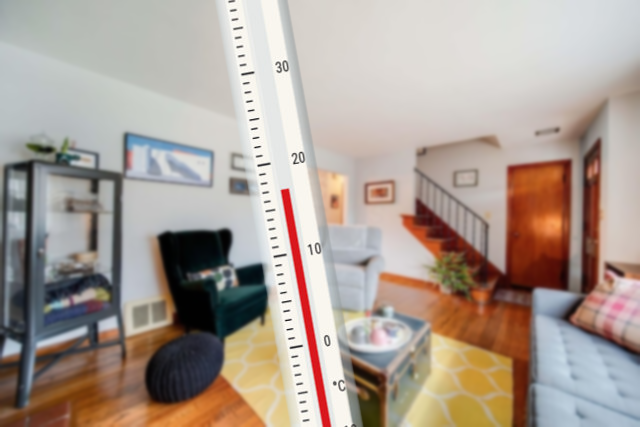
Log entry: 17
